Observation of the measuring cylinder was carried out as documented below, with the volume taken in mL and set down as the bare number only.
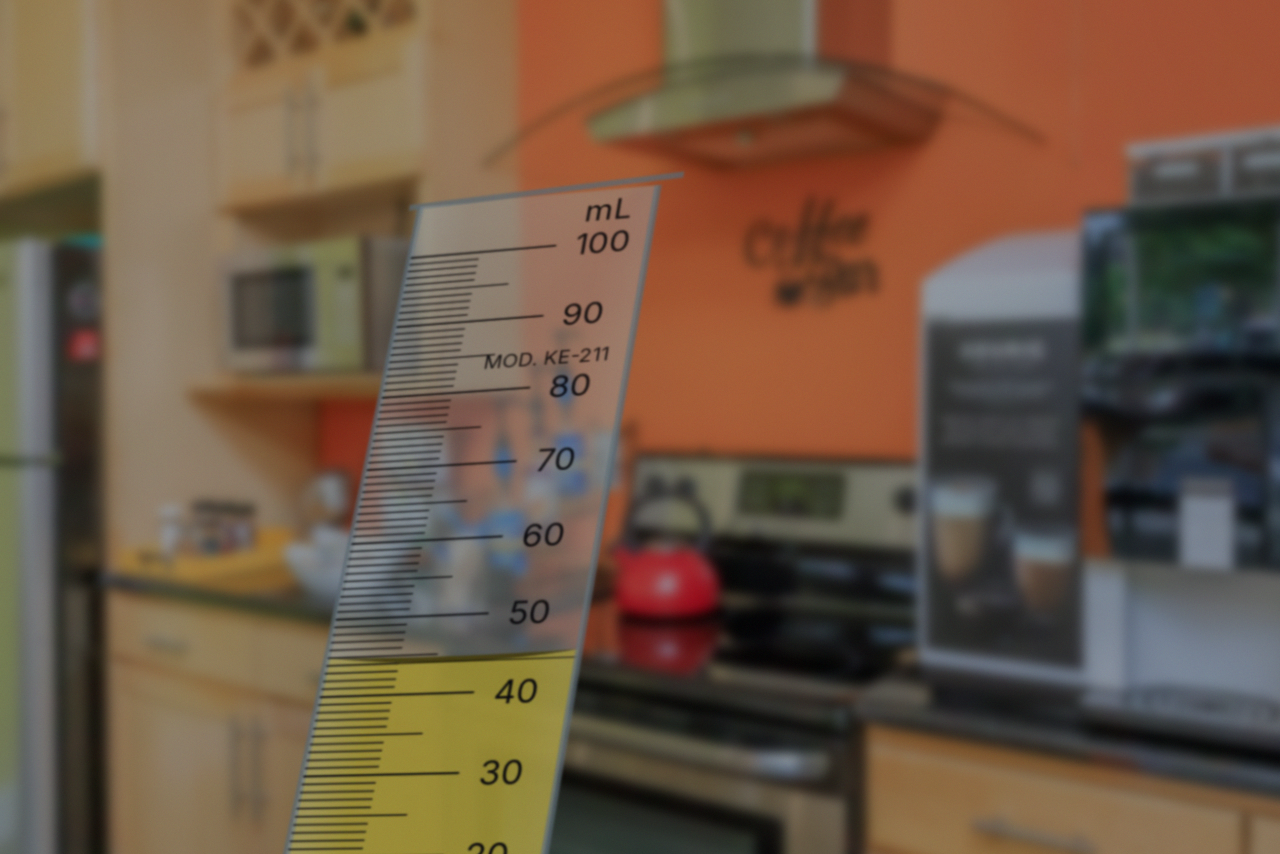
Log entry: 44
